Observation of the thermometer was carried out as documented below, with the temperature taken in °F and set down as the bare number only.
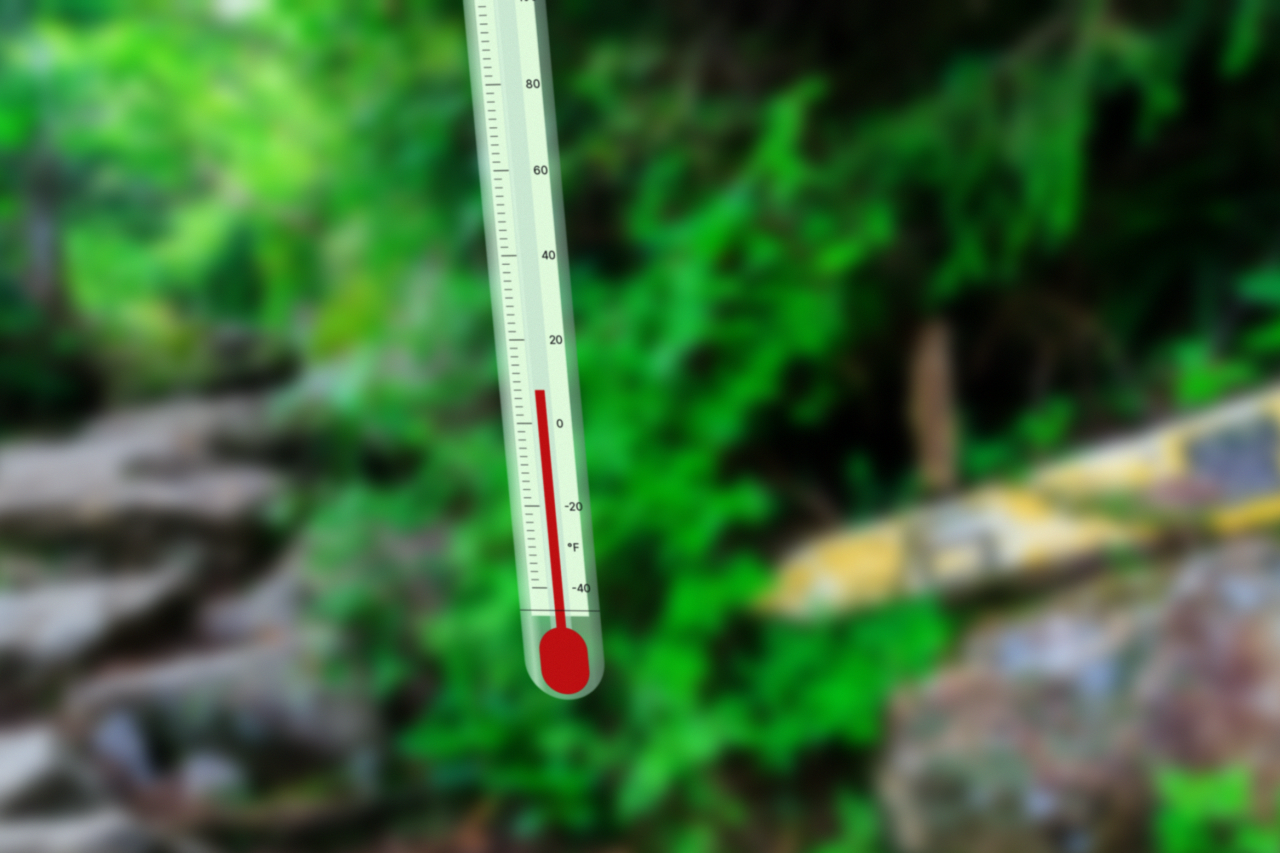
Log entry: 8
